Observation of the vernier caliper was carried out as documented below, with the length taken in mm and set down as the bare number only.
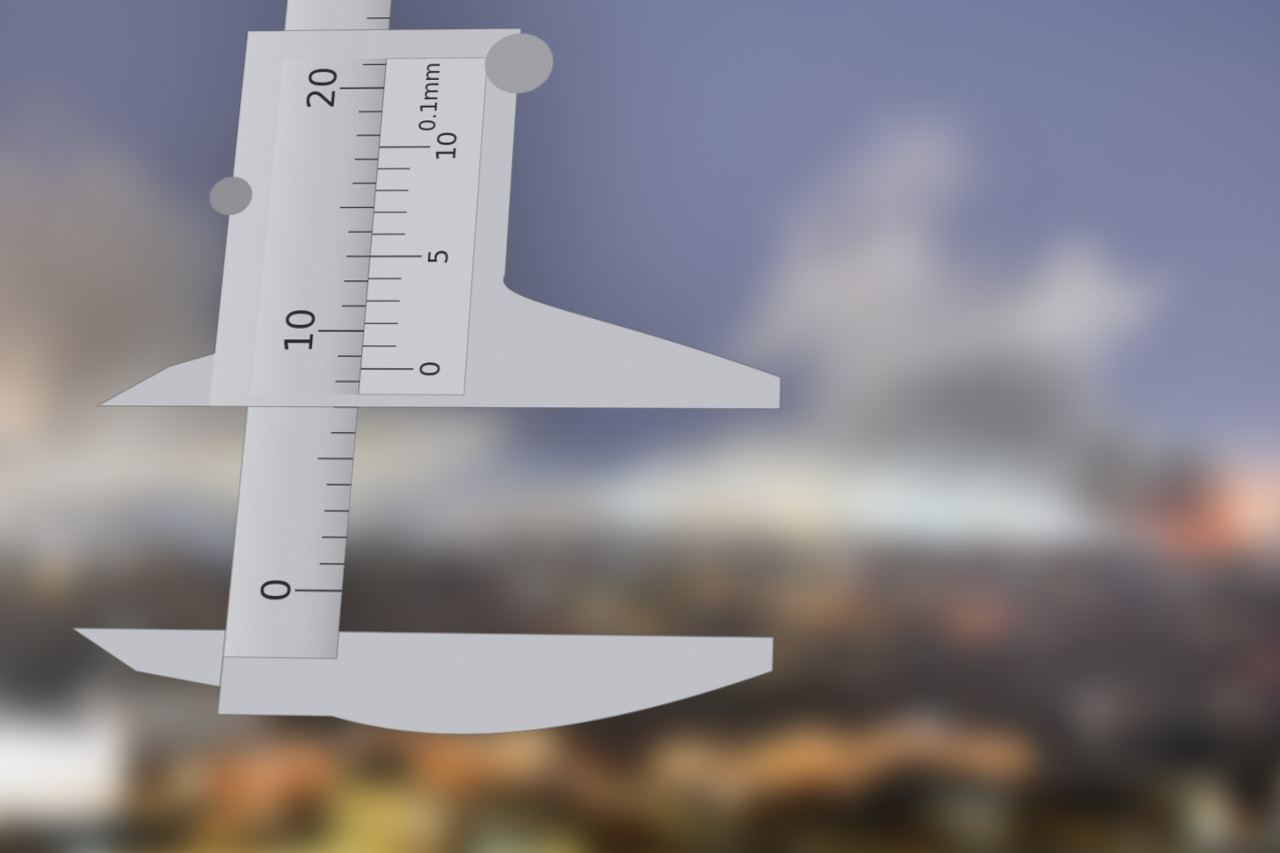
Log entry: 8.5
